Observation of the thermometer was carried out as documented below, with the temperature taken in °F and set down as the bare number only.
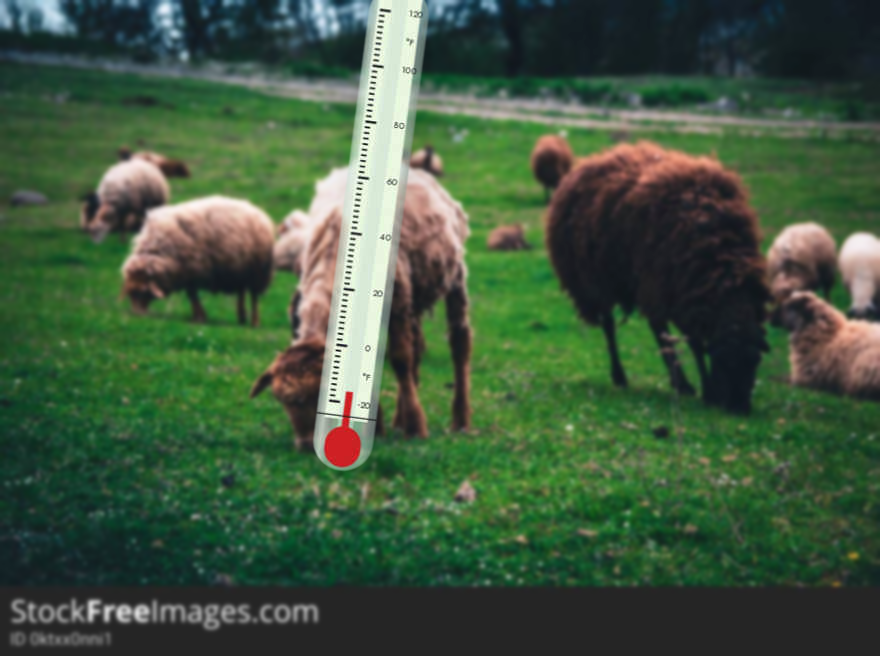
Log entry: -16
